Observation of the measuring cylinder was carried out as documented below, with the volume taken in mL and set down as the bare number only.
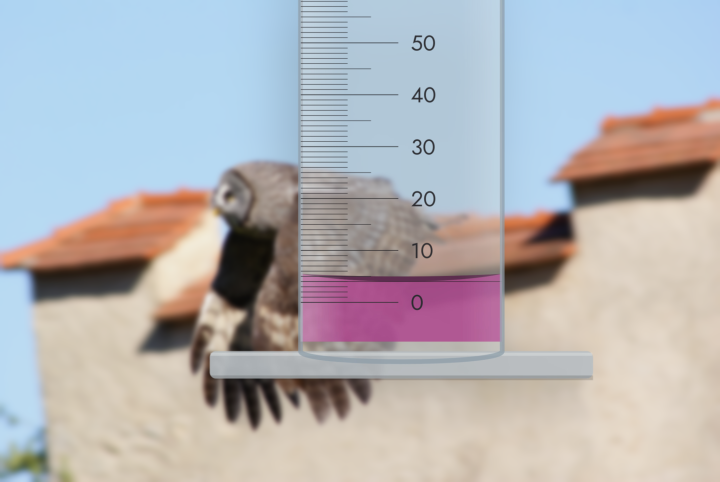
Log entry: 4
